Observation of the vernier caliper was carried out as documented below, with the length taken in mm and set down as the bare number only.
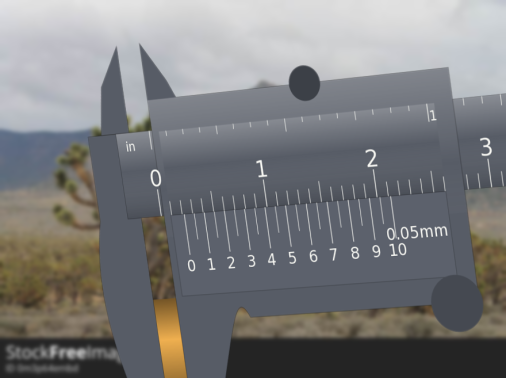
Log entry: 2.2
